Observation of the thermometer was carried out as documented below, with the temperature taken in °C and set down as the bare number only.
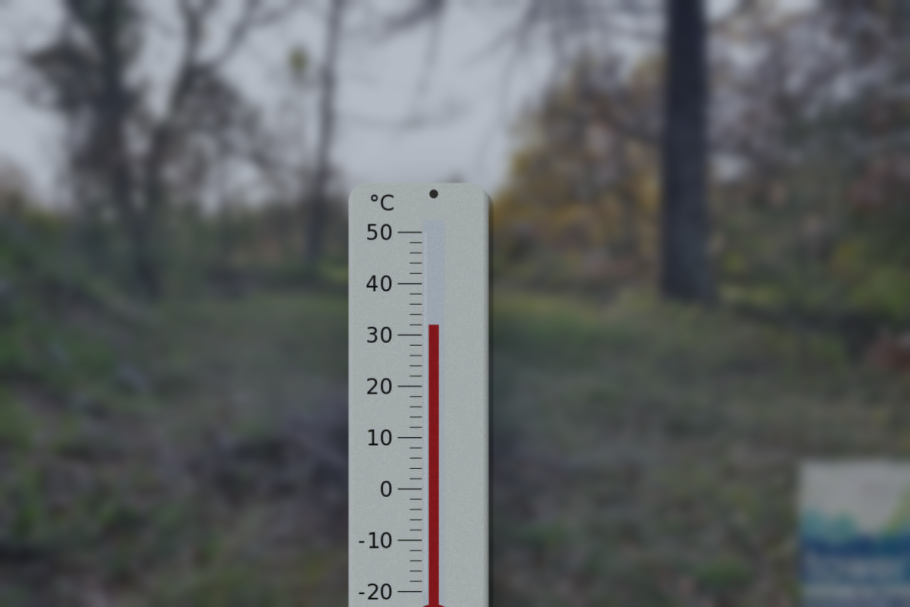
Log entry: 32
